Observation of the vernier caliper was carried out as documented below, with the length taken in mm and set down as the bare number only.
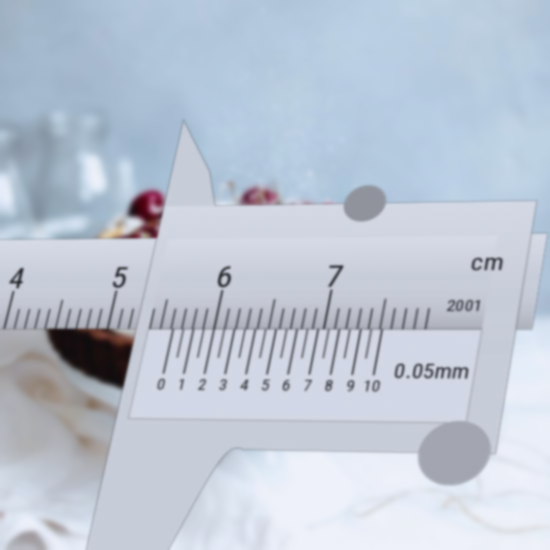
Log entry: 56.2
